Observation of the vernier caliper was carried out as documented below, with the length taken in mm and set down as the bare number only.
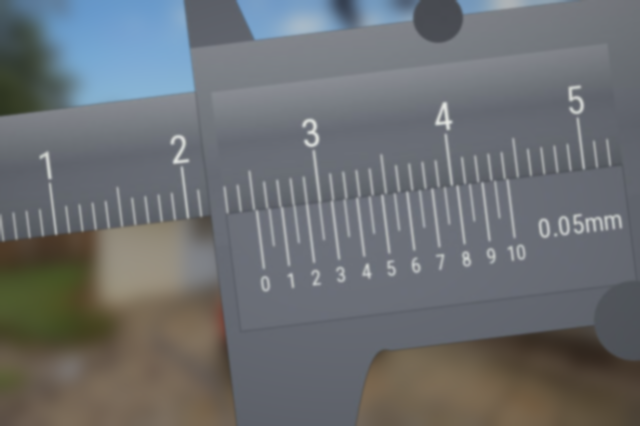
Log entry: 25.2
